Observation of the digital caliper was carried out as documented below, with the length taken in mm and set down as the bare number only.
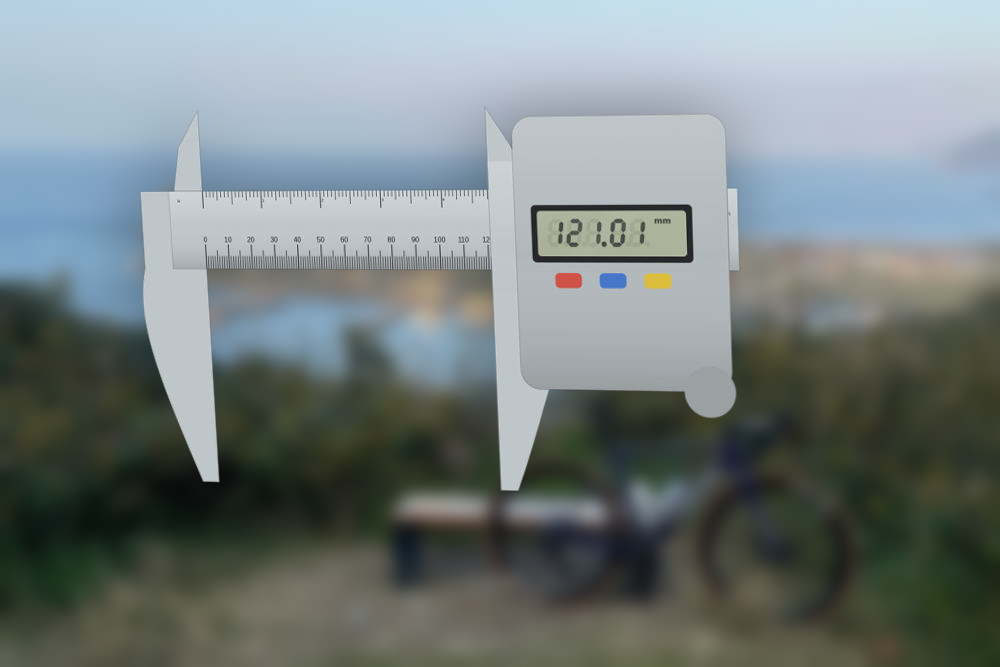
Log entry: 121.01
